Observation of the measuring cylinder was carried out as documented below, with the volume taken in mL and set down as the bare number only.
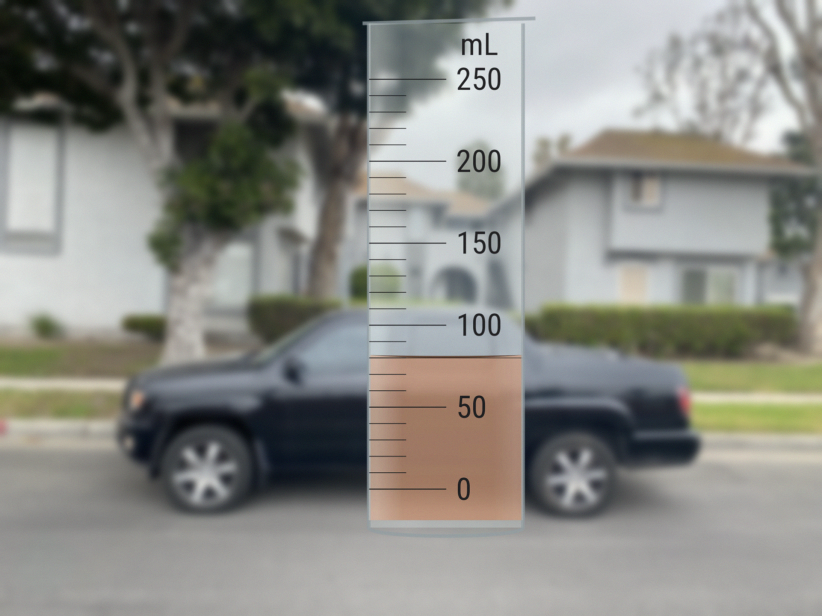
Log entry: 80
